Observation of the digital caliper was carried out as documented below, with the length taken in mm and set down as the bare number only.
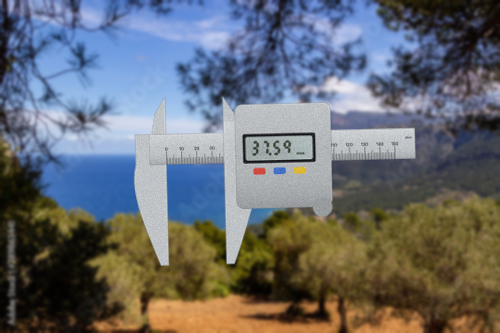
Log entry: 37.59
